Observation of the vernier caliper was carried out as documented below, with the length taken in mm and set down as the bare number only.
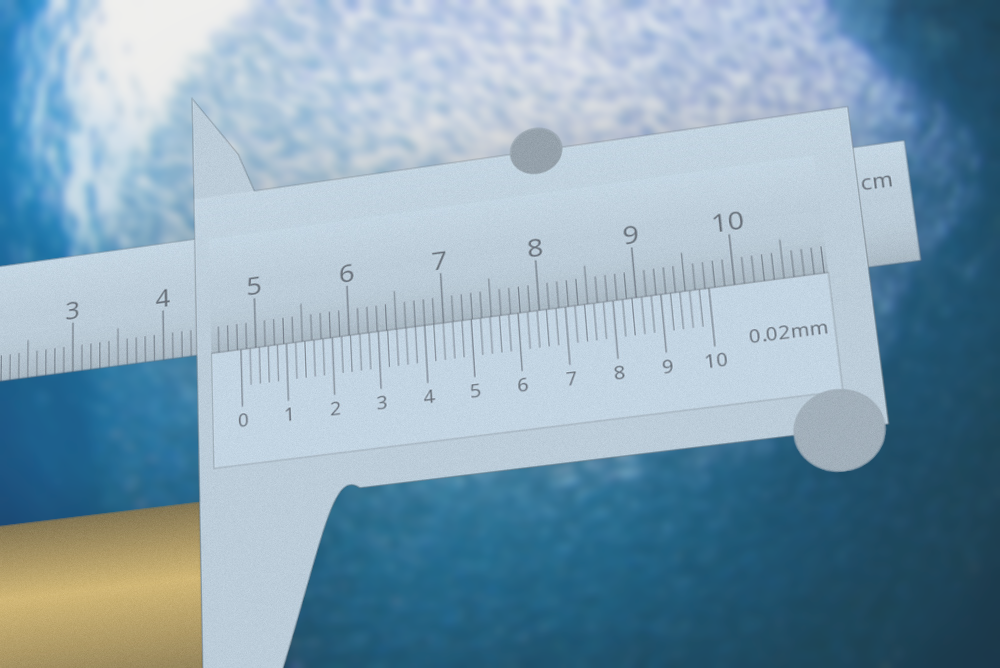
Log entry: 48.4
